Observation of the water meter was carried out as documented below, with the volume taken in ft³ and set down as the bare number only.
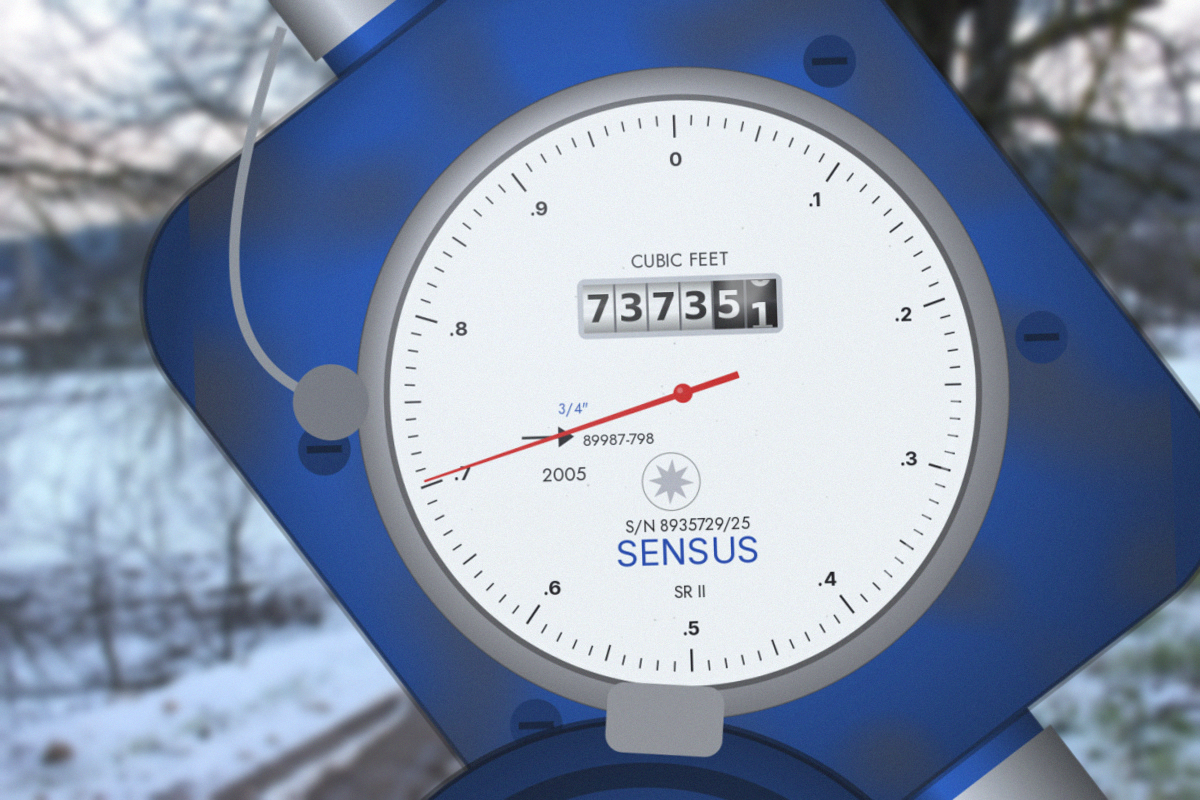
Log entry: 737350.70
